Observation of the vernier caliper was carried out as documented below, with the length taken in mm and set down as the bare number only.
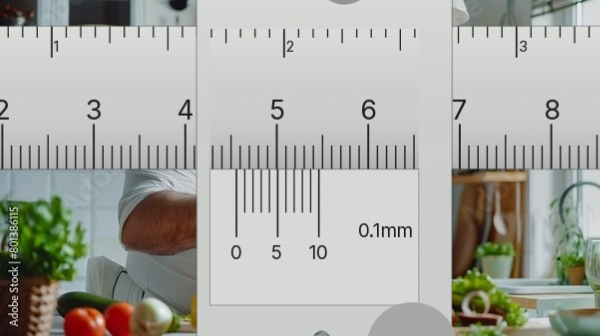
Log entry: 45.6
